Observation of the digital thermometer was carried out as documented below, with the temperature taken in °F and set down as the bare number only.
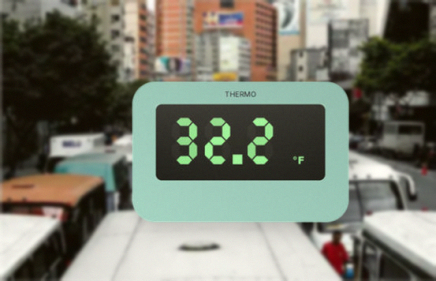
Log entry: 32.2
